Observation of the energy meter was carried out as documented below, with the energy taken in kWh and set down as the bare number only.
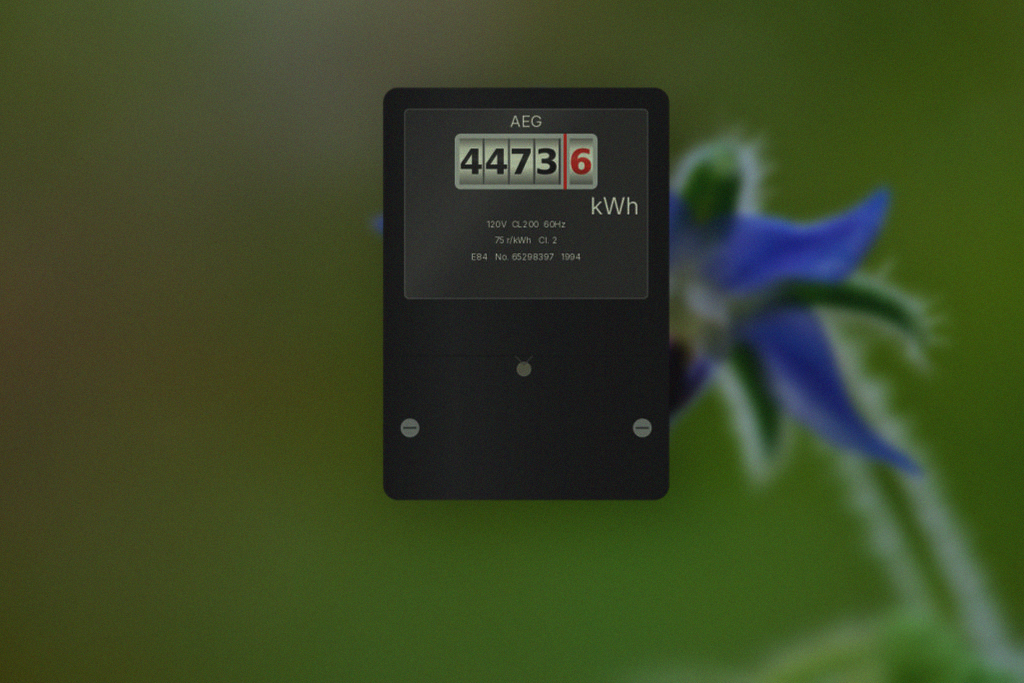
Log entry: 4473.6
